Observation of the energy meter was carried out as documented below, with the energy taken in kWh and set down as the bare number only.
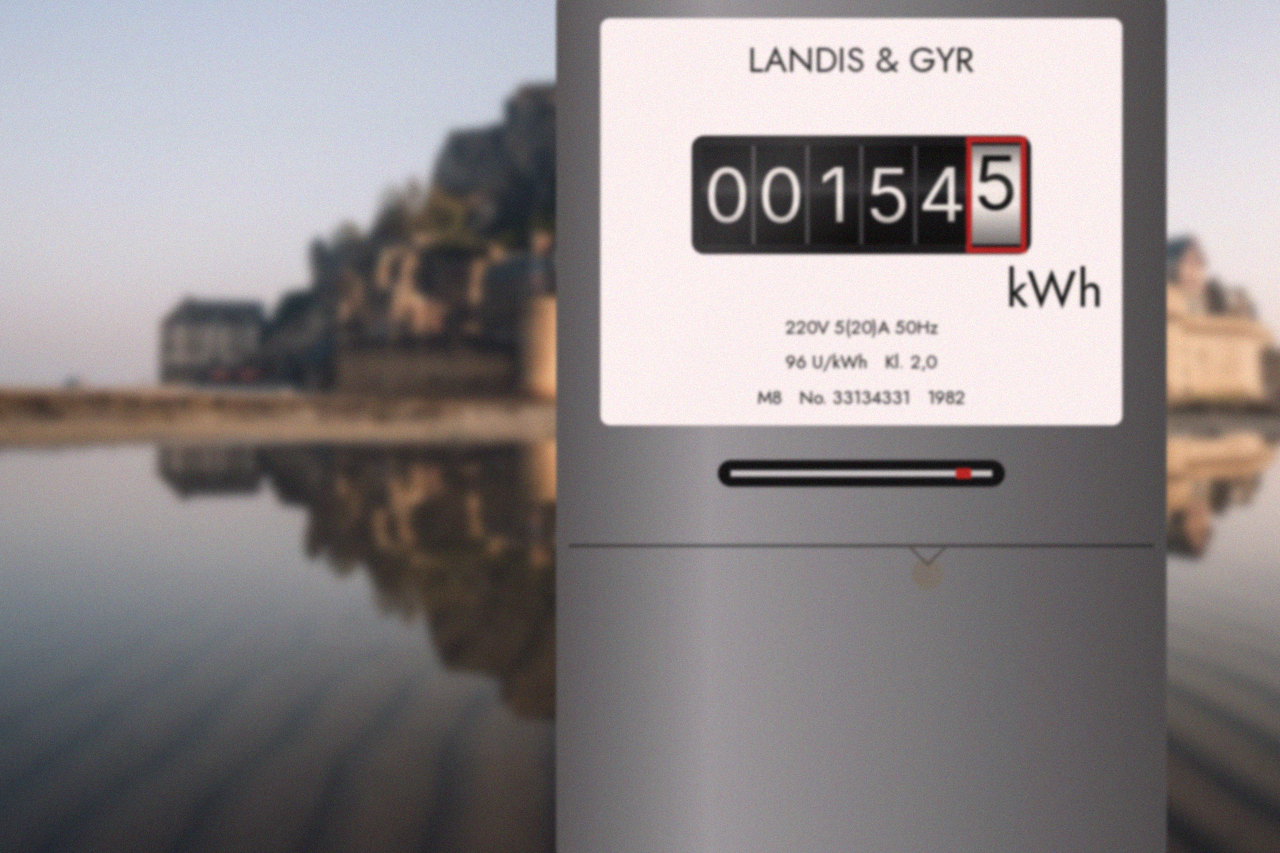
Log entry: 154.5
